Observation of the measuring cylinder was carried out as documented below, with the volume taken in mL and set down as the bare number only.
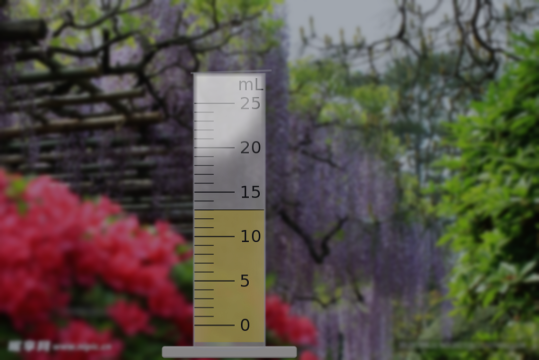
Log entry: 13
